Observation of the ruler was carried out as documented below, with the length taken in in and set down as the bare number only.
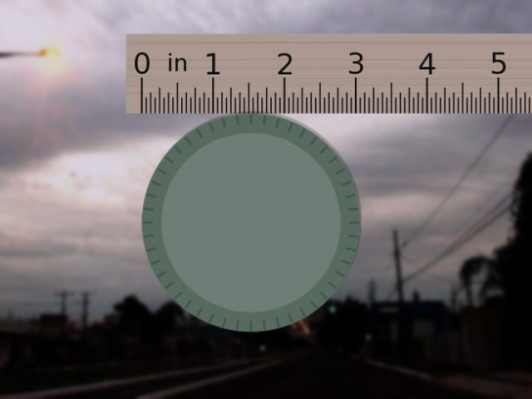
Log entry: 3.0625
